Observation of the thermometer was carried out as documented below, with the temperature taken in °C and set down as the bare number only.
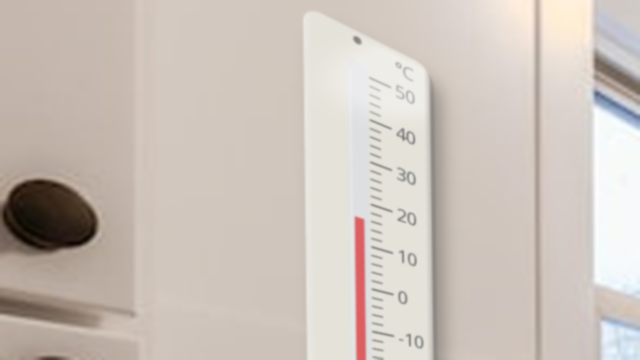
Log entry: 16
